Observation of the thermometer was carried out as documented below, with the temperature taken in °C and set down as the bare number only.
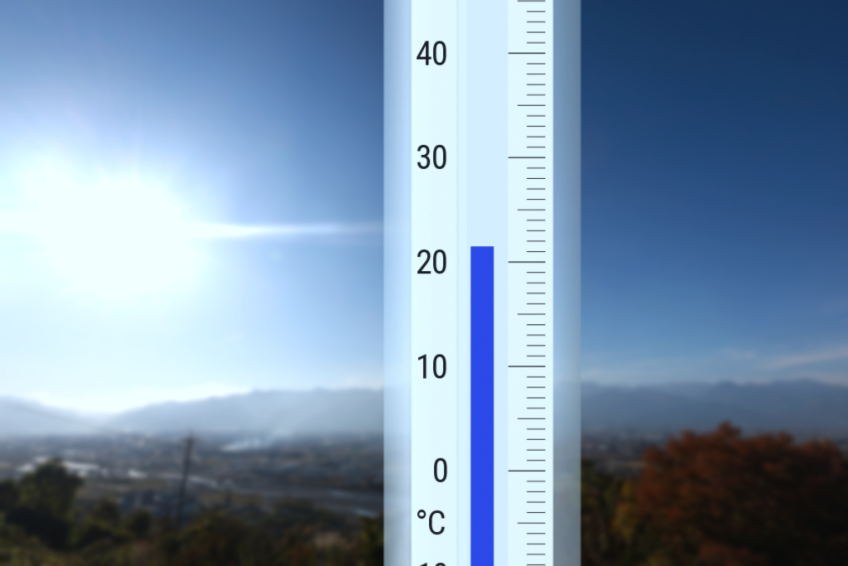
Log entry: 21.5
